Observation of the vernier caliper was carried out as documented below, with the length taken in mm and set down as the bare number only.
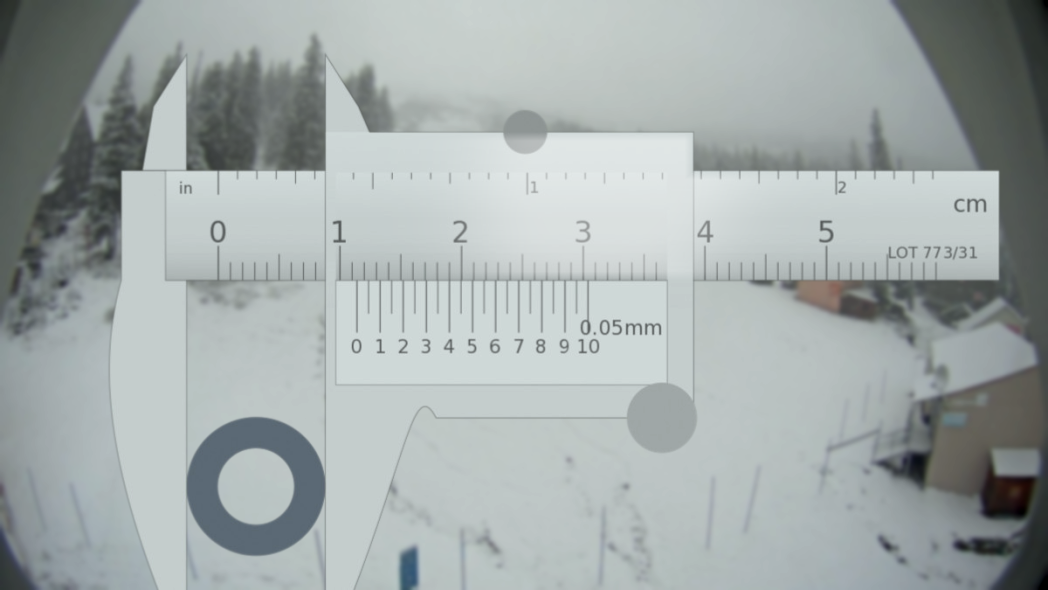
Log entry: 11.4
